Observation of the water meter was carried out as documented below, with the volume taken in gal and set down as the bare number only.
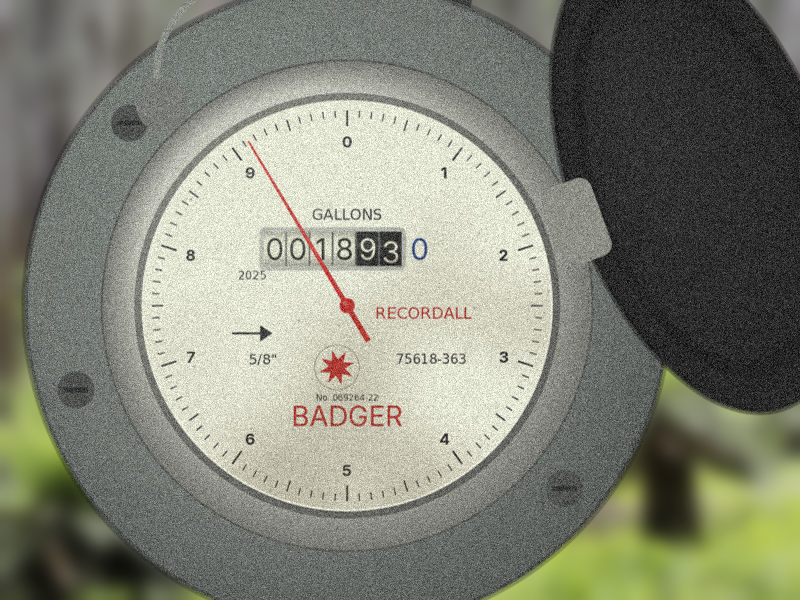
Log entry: 18929.1
